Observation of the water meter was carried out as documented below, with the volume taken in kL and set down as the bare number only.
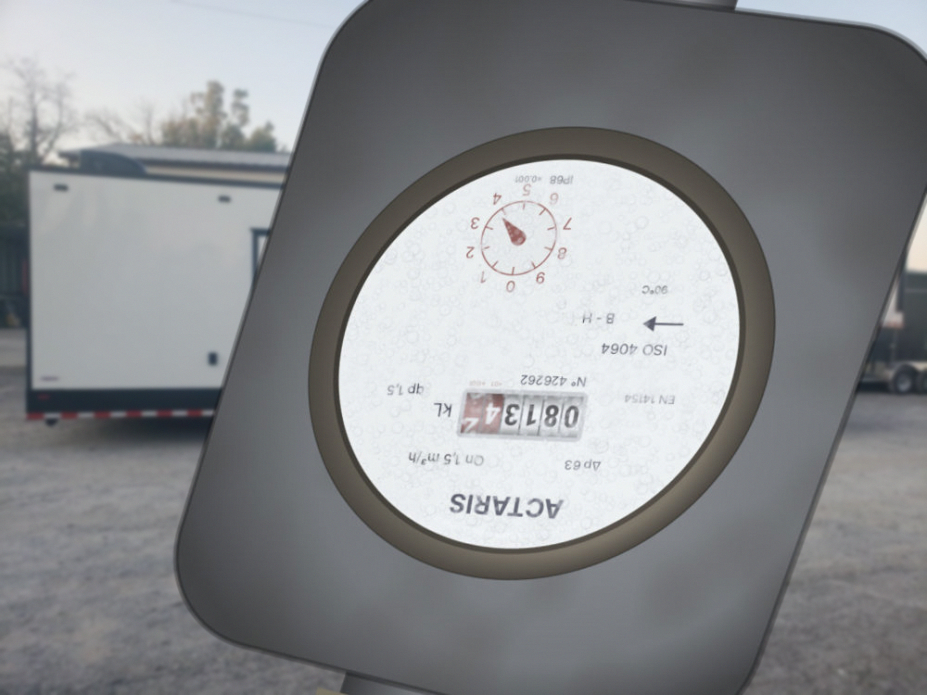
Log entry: 813.423
